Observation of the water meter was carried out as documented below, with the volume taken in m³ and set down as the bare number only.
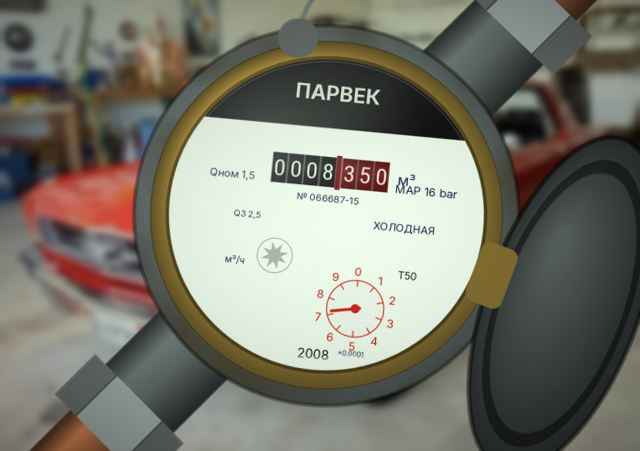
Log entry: 8.3507
